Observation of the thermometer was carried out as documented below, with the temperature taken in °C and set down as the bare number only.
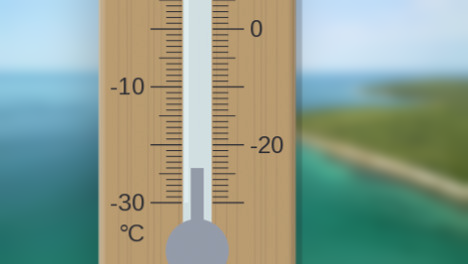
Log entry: -24
